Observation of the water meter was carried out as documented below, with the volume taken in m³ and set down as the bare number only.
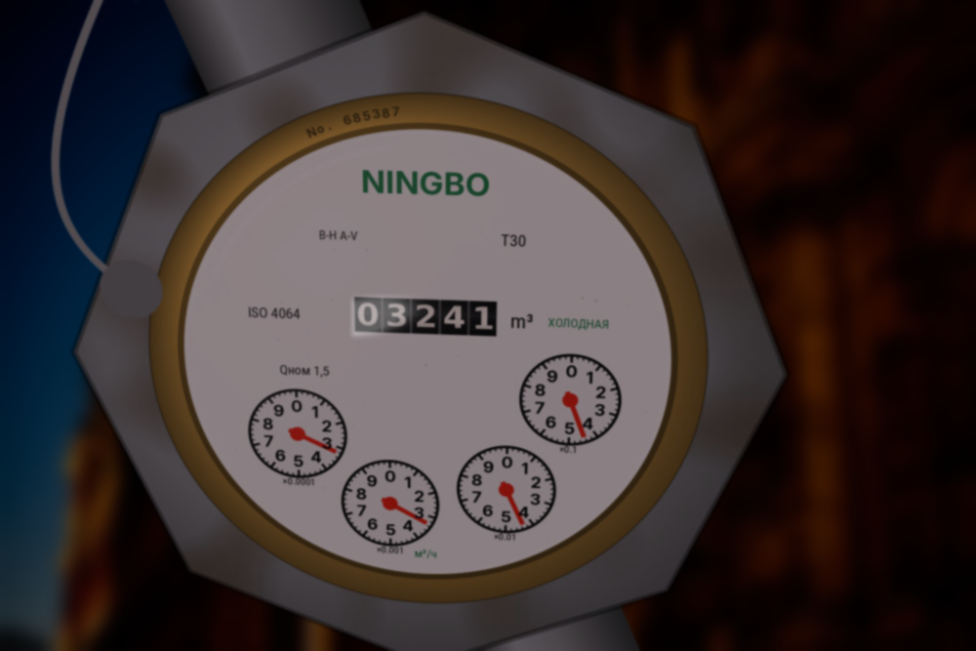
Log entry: 3241.4433
